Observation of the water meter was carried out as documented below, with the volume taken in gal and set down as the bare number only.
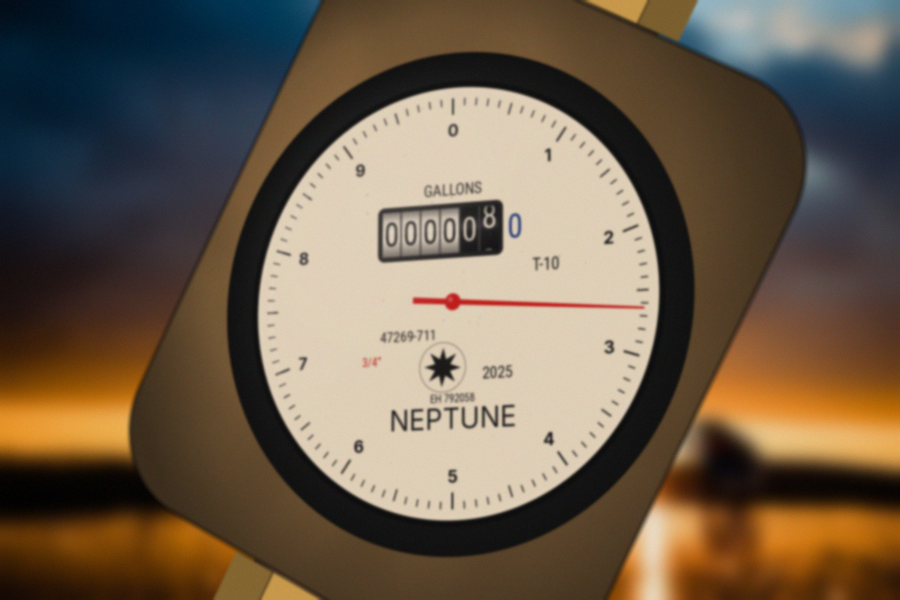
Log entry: 82.6
